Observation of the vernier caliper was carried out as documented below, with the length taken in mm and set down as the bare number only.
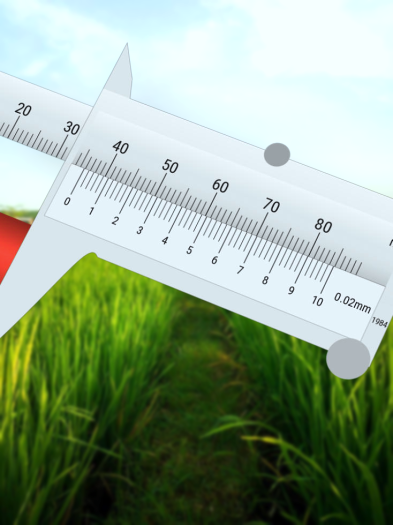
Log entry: 35.8
